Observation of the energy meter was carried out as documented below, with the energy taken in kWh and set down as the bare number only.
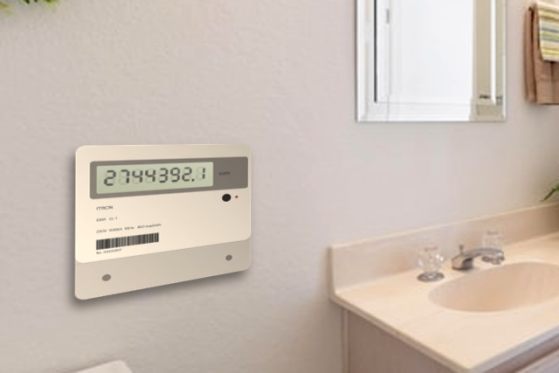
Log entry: 2744392.1
